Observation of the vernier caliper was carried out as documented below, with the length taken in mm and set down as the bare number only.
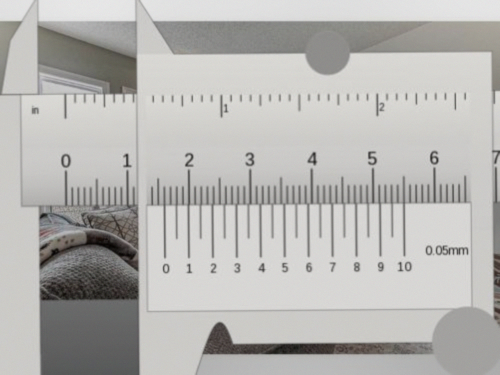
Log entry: 16.0
